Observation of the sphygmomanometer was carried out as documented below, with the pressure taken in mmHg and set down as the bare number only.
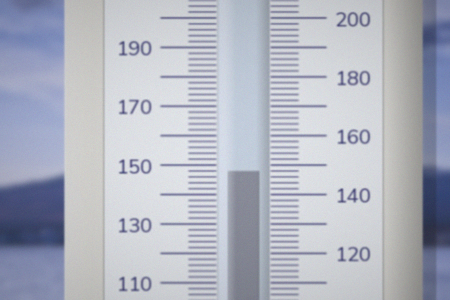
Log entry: 148
